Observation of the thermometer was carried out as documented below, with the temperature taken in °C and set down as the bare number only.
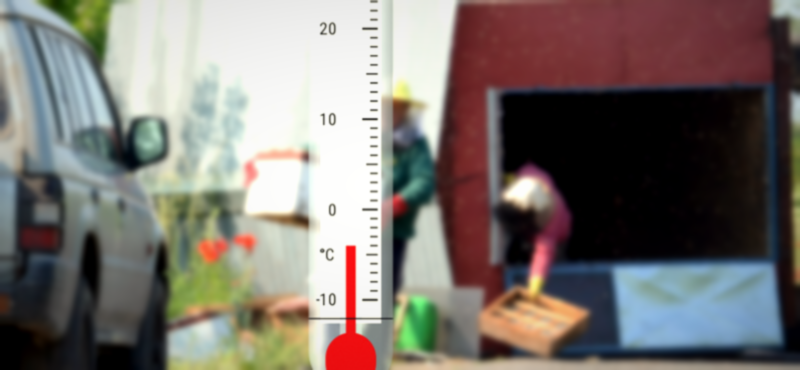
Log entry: -4
